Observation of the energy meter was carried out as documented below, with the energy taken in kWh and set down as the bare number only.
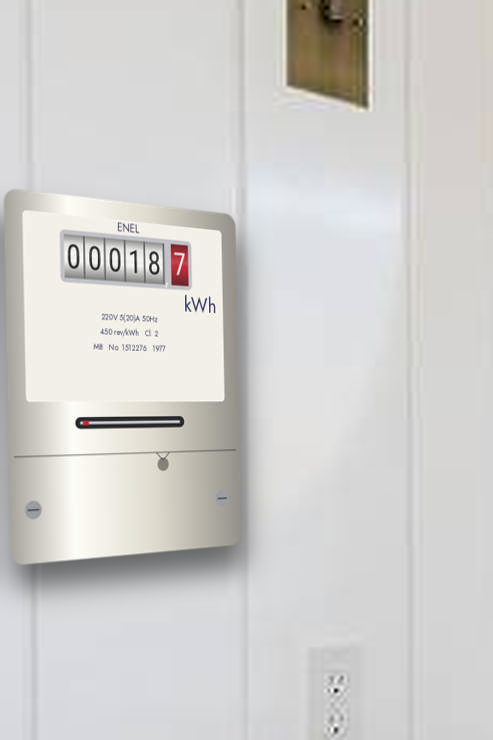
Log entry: 18.7
